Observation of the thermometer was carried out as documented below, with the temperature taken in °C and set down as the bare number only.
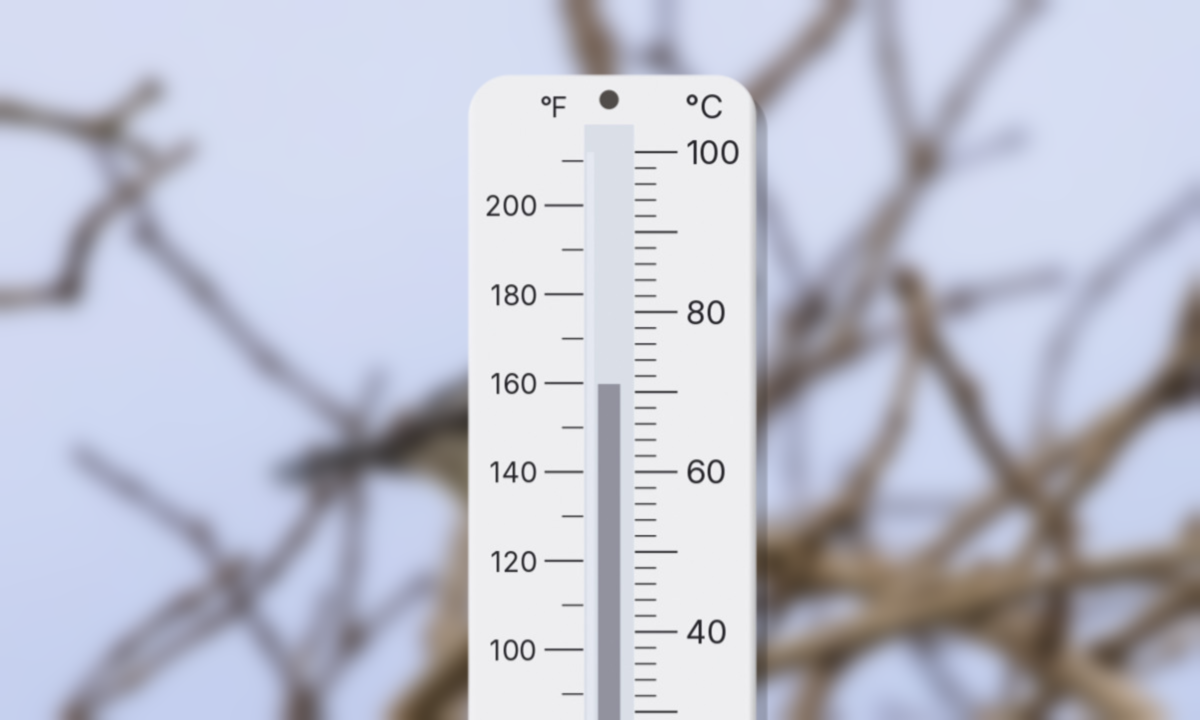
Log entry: 71
